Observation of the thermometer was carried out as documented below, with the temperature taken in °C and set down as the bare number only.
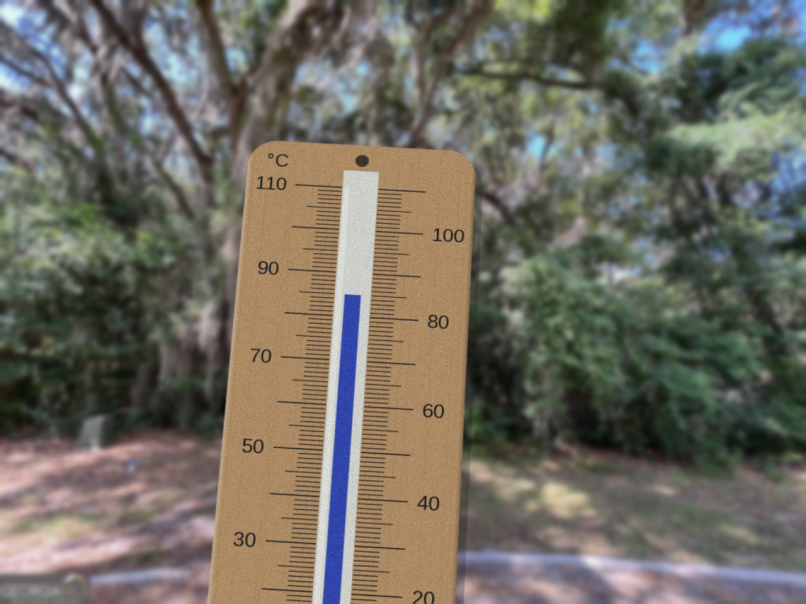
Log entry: 85
